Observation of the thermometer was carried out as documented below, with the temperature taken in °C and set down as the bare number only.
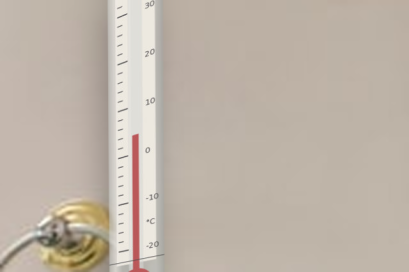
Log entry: 4
